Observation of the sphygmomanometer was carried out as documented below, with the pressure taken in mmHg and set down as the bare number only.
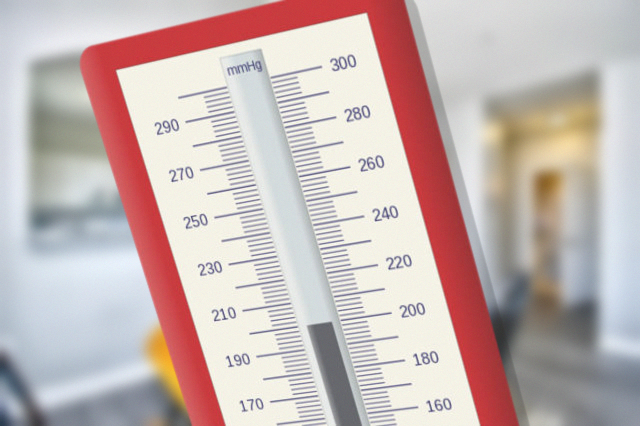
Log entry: 200
